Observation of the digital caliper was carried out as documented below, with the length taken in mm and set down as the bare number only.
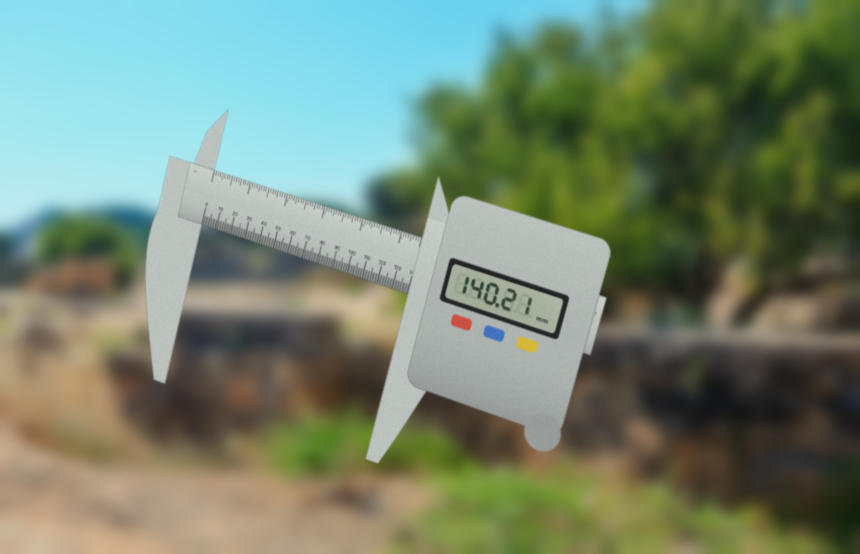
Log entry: 140.21
